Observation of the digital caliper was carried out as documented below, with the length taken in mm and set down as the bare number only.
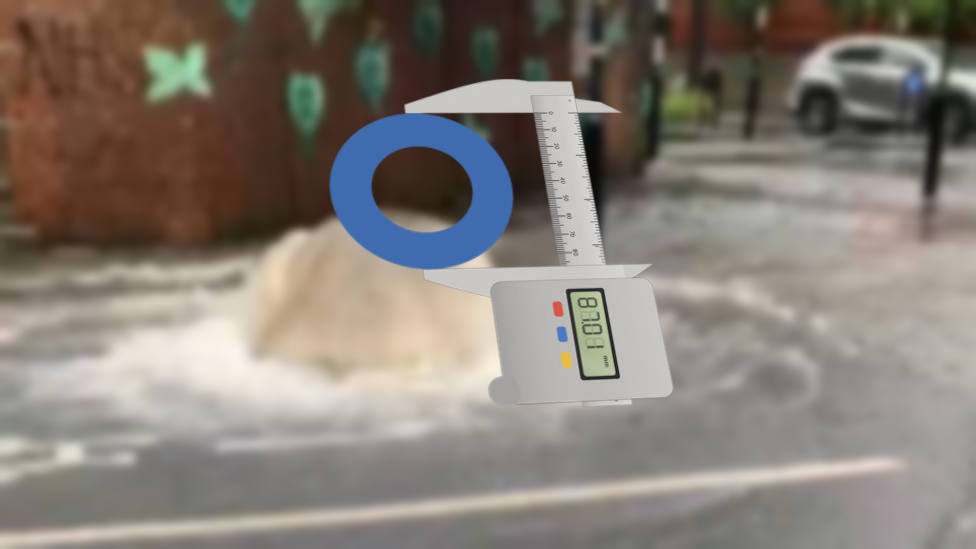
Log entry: 87.01
